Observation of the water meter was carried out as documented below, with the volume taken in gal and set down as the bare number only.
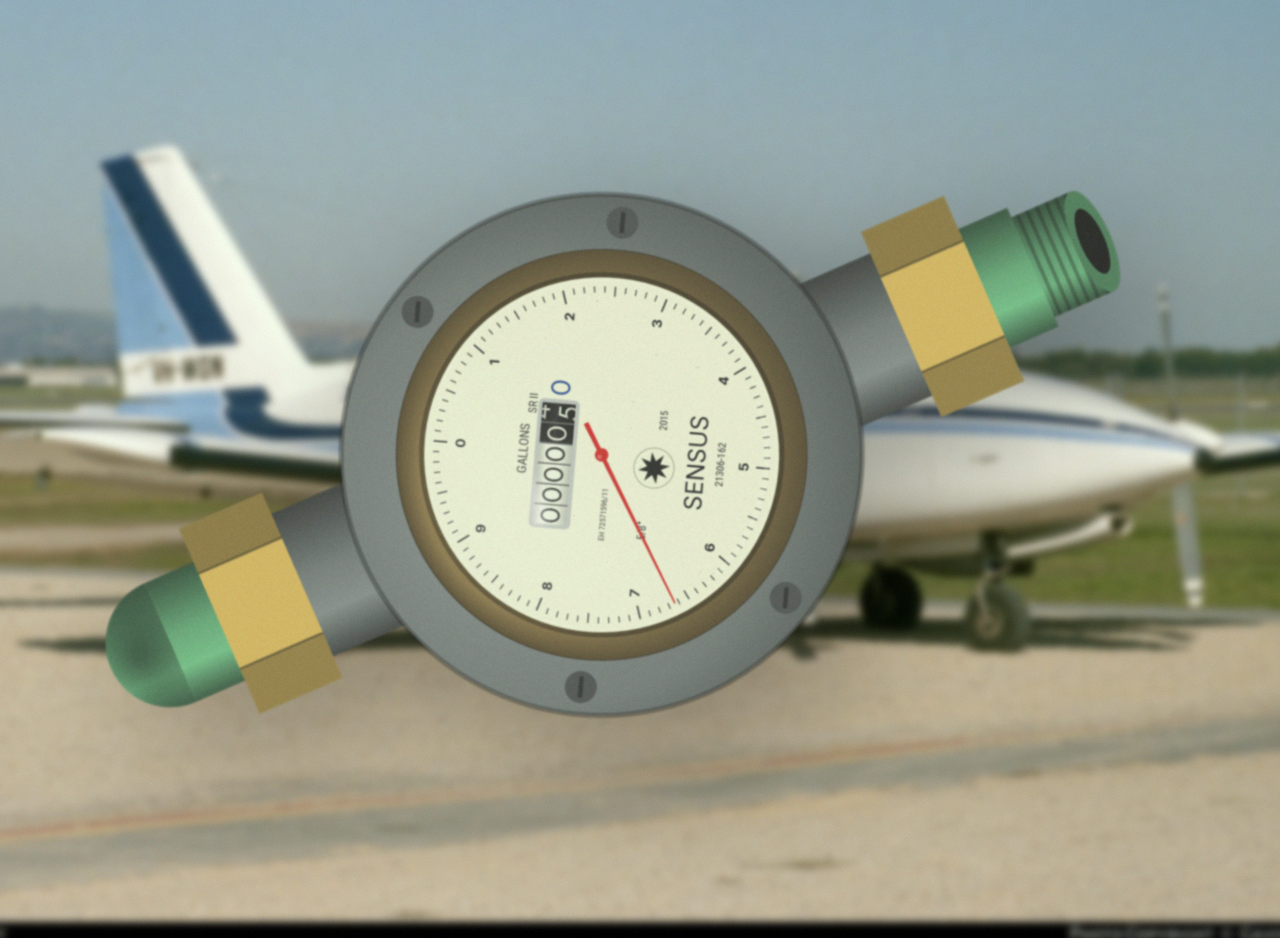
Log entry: 46.6
